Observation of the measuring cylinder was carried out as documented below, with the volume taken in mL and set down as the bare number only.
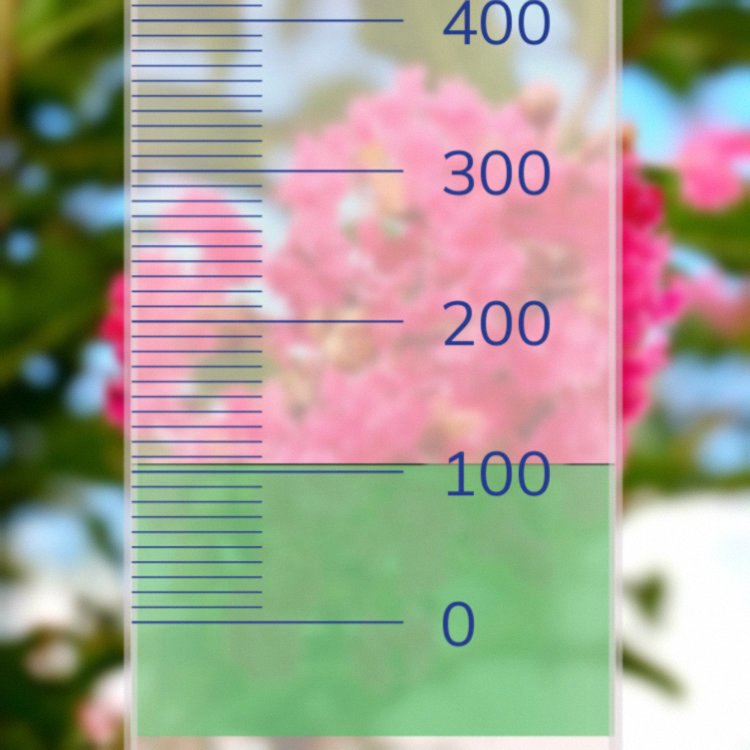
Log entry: 105
